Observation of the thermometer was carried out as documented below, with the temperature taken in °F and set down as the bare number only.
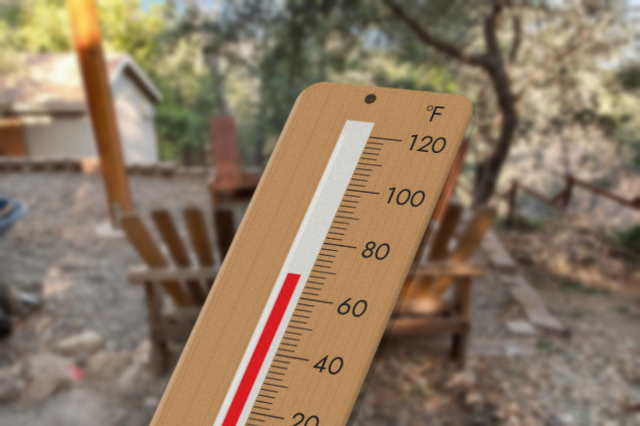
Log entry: 68
